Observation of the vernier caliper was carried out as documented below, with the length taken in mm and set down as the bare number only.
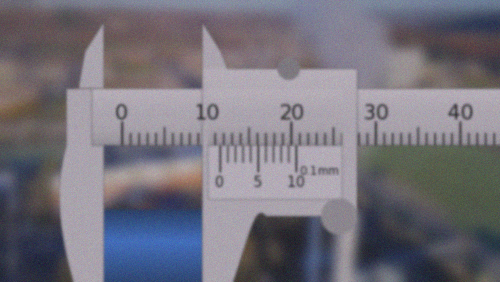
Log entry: 11.6
